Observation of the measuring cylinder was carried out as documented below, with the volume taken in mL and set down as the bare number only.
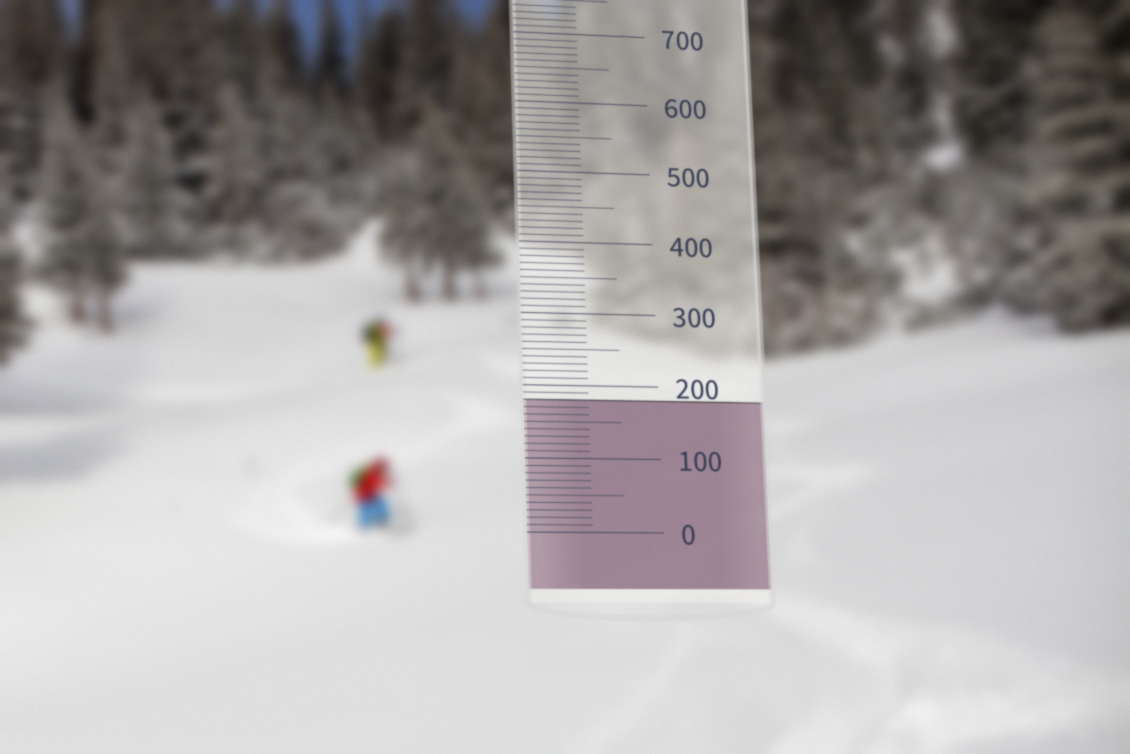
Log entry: 180
